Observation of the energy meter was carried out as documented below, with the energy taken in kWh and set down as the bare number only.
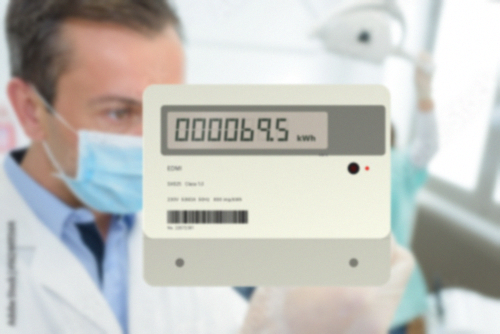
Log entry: 69.5
